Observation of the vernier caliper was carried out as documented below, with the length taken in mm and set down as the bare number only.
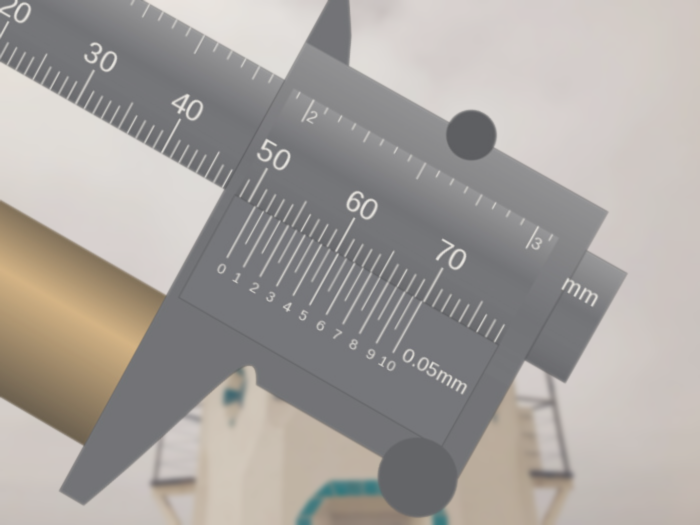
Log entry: 50.8
